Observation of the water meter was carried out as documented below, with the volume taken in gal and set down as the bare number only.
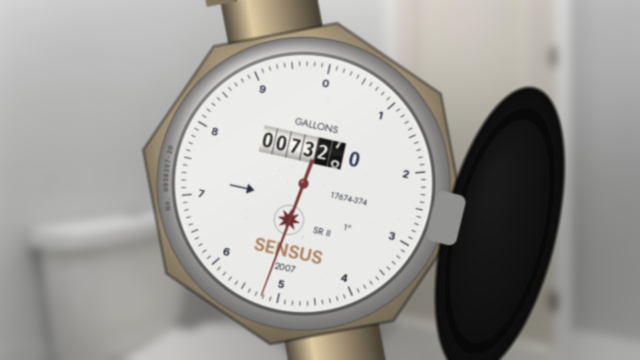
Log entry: 73275.2
